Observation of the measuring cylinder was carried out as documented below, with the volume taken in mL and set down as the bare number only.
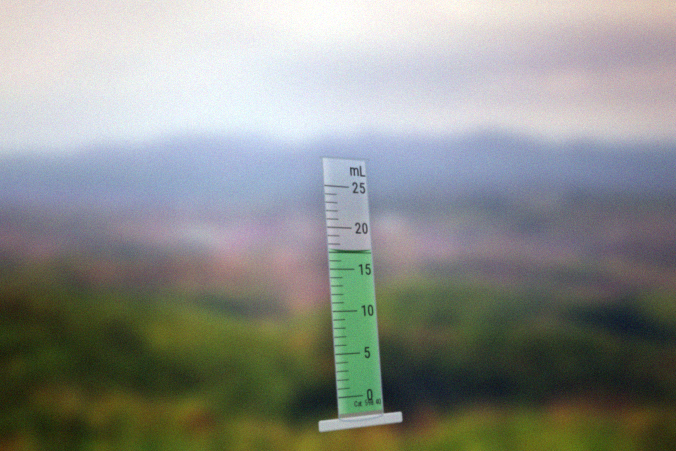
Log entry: 17
